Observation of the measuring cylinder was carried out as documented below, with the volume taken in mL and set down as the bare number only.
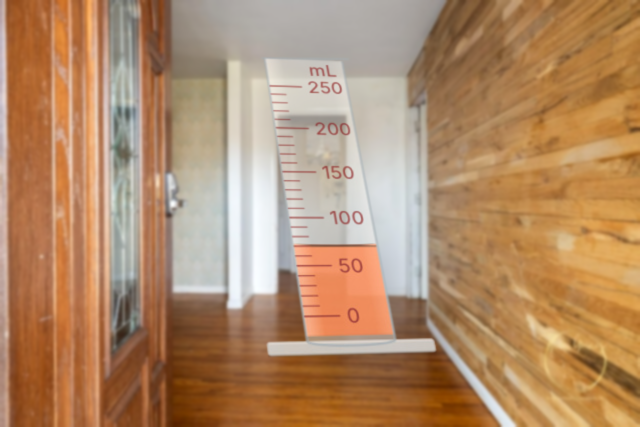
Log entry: 70
